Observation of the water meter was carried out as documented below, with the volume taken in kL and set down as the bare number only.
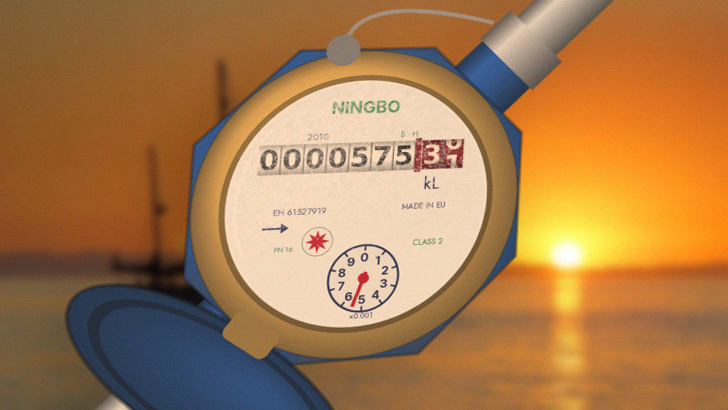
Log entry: 575.305
